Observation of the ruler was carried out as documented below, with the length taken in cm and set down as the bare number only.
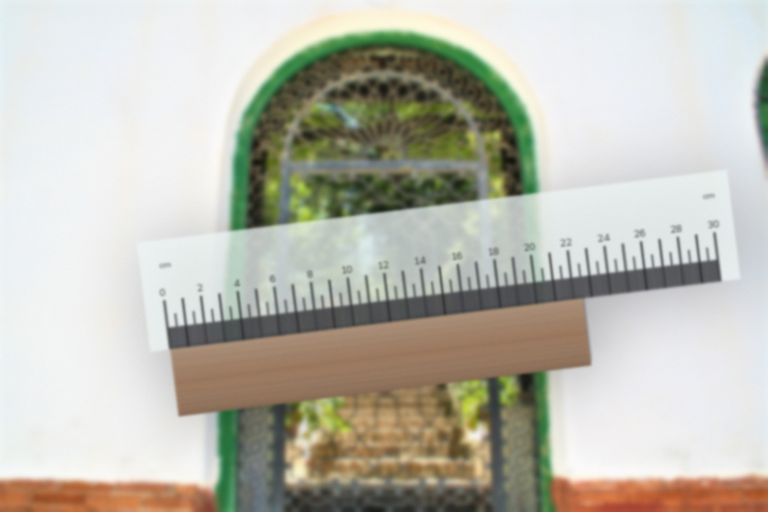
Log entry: 22.5
